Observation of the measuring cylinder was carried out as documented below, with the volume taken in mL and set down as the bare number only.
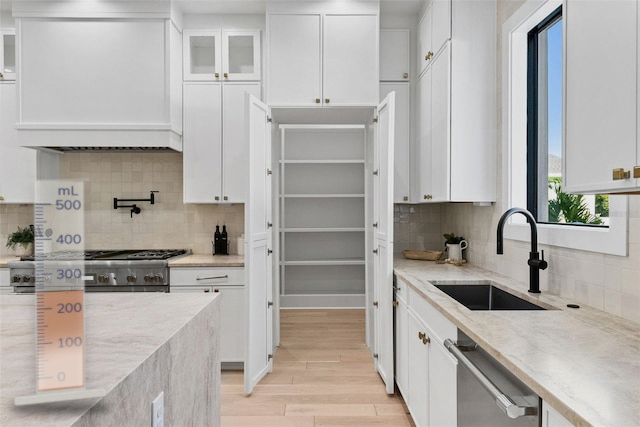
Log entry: 250
